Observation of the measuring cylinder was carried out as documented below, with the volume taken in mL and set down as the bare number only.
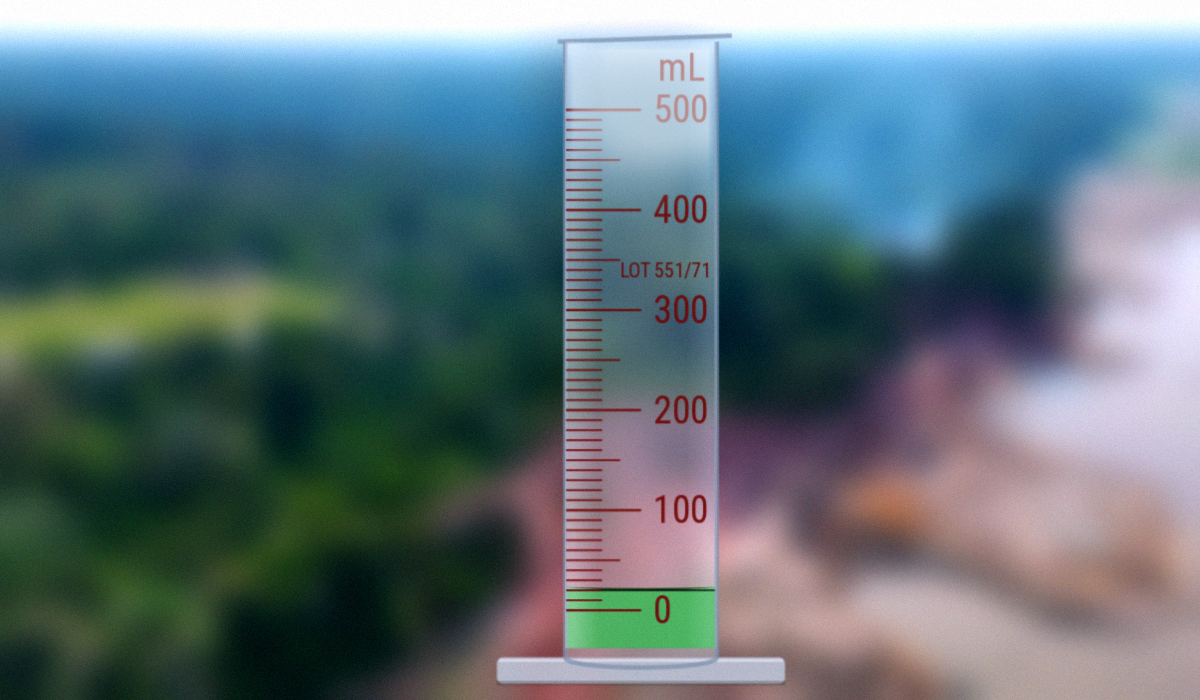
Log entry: 20
